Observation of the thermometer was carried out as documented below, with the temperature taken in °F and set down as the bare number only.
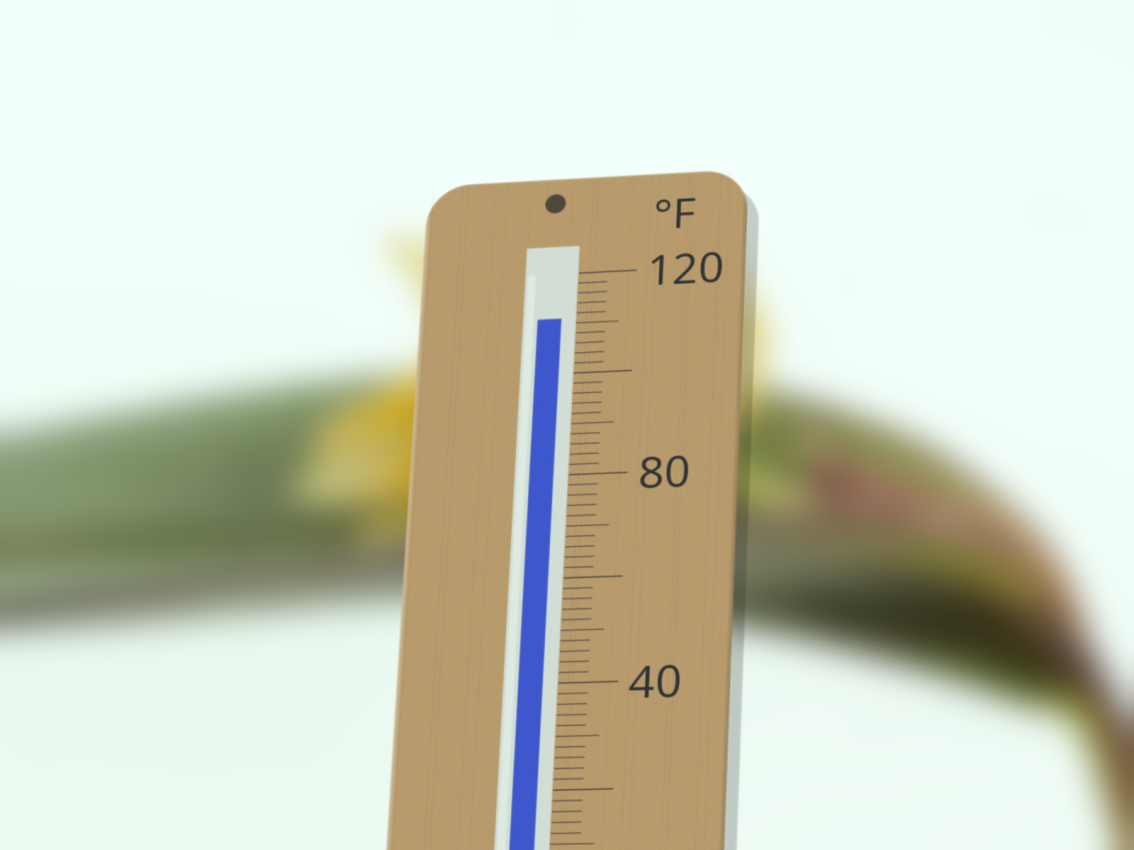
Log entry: 111
